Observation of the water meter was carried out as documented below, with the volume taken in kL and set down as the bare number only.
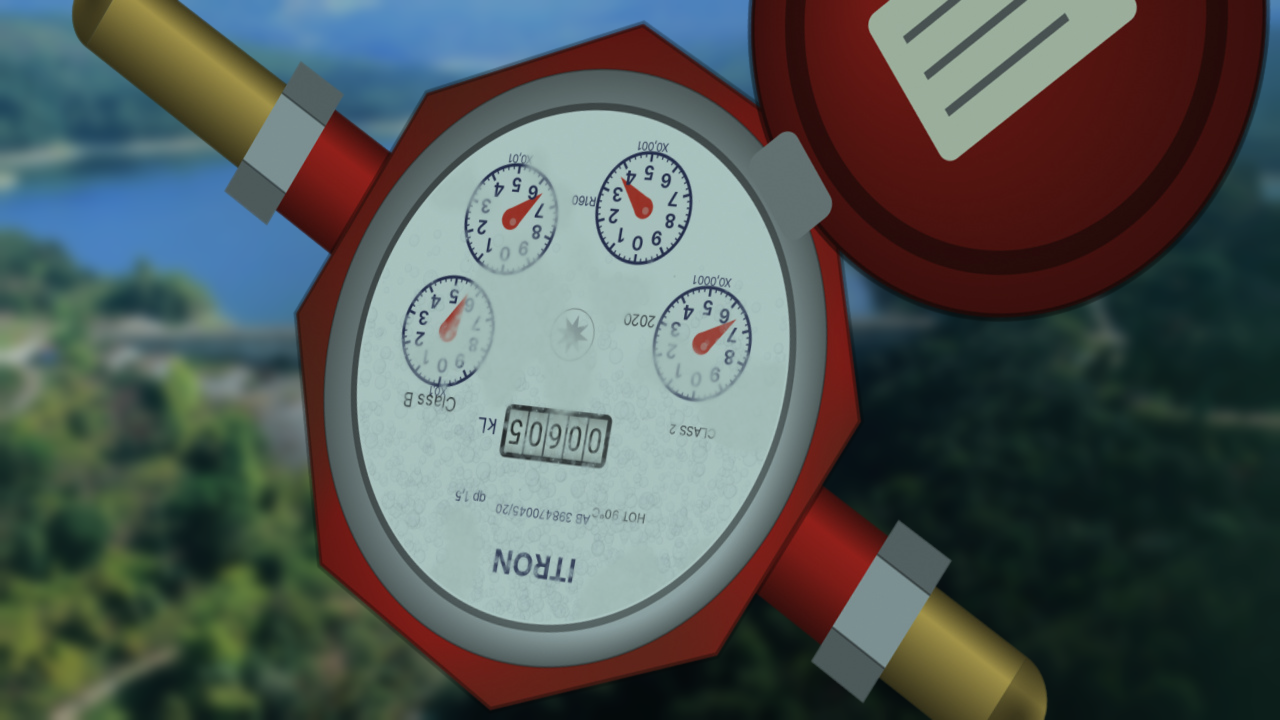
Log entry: 605.5636
